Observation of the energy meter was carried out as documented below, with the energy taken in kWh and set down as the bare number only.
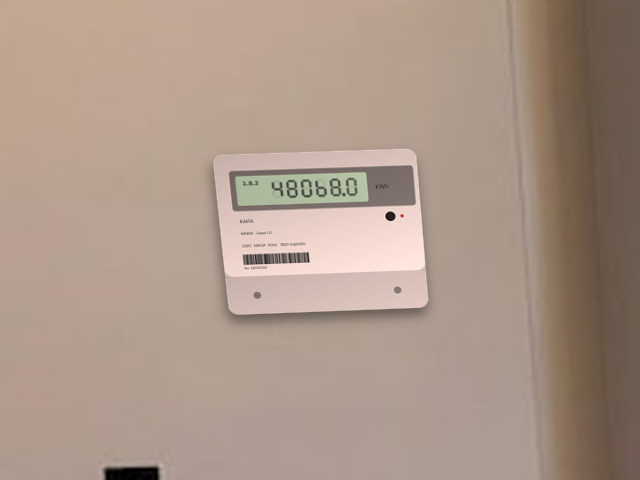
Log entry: 48068.0
